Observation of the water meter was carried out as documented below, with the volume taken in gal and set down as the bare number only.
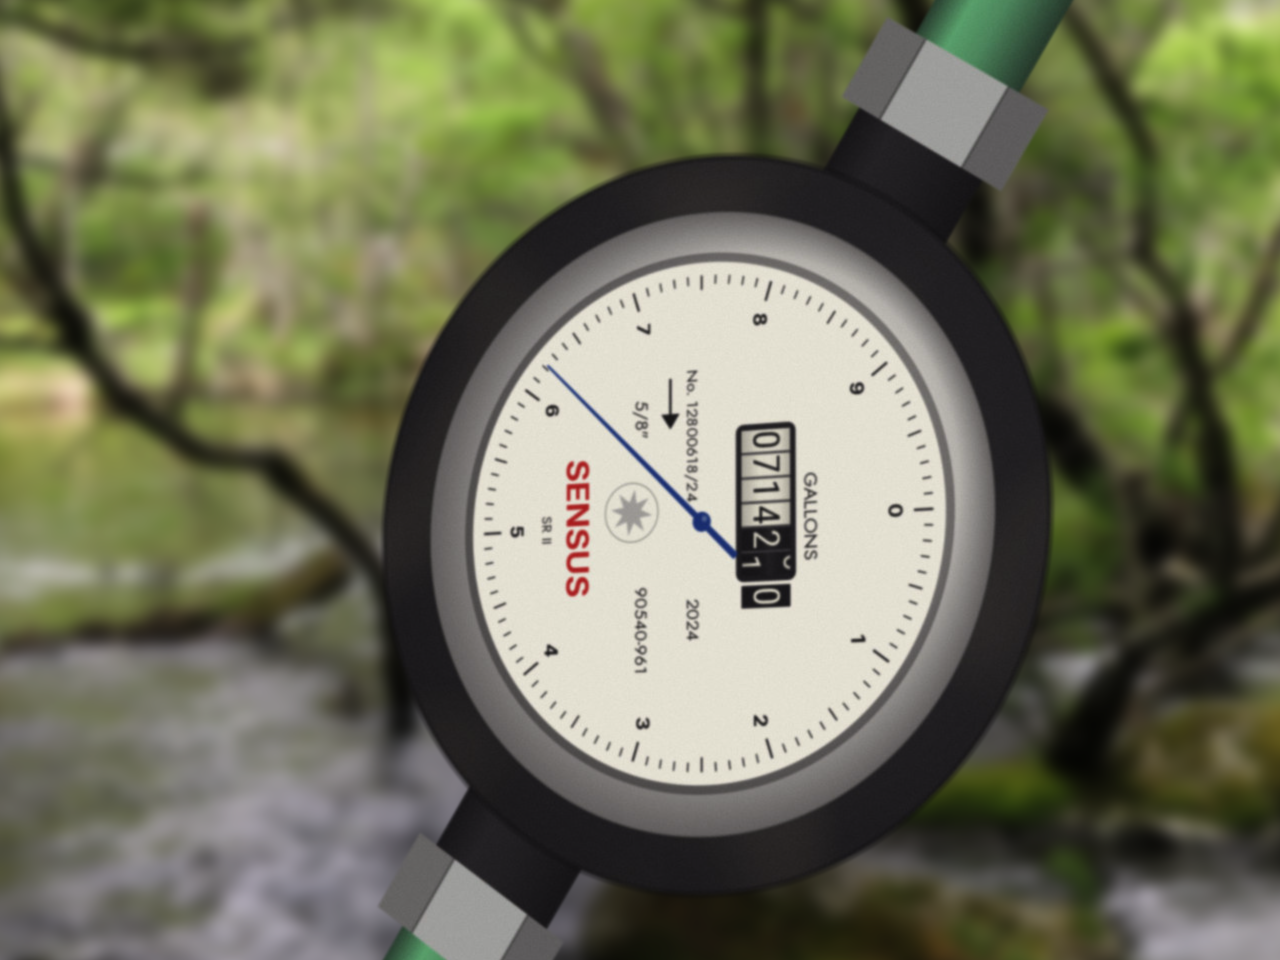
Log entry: 714206.2
